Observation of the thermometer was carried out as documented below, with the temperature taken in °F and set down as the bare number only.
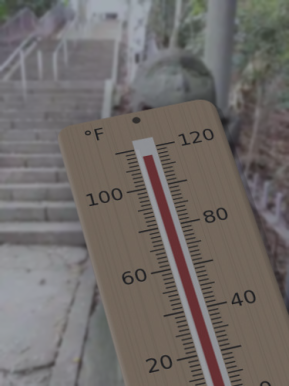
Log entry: 116
